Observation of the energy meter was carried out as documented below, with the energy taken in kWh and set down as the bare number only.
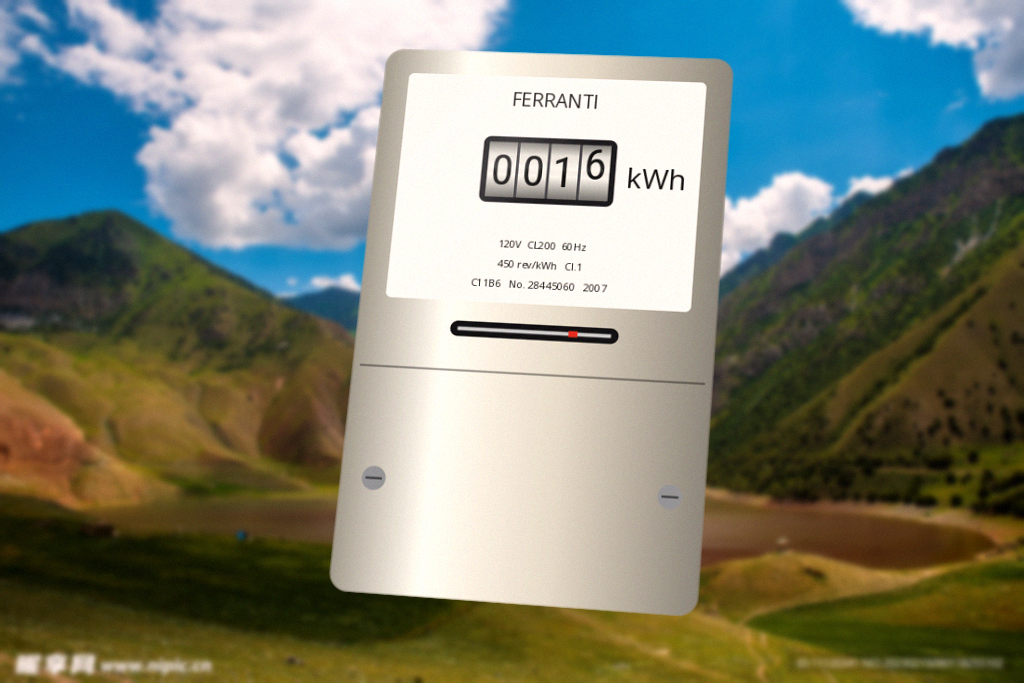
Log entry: 16
